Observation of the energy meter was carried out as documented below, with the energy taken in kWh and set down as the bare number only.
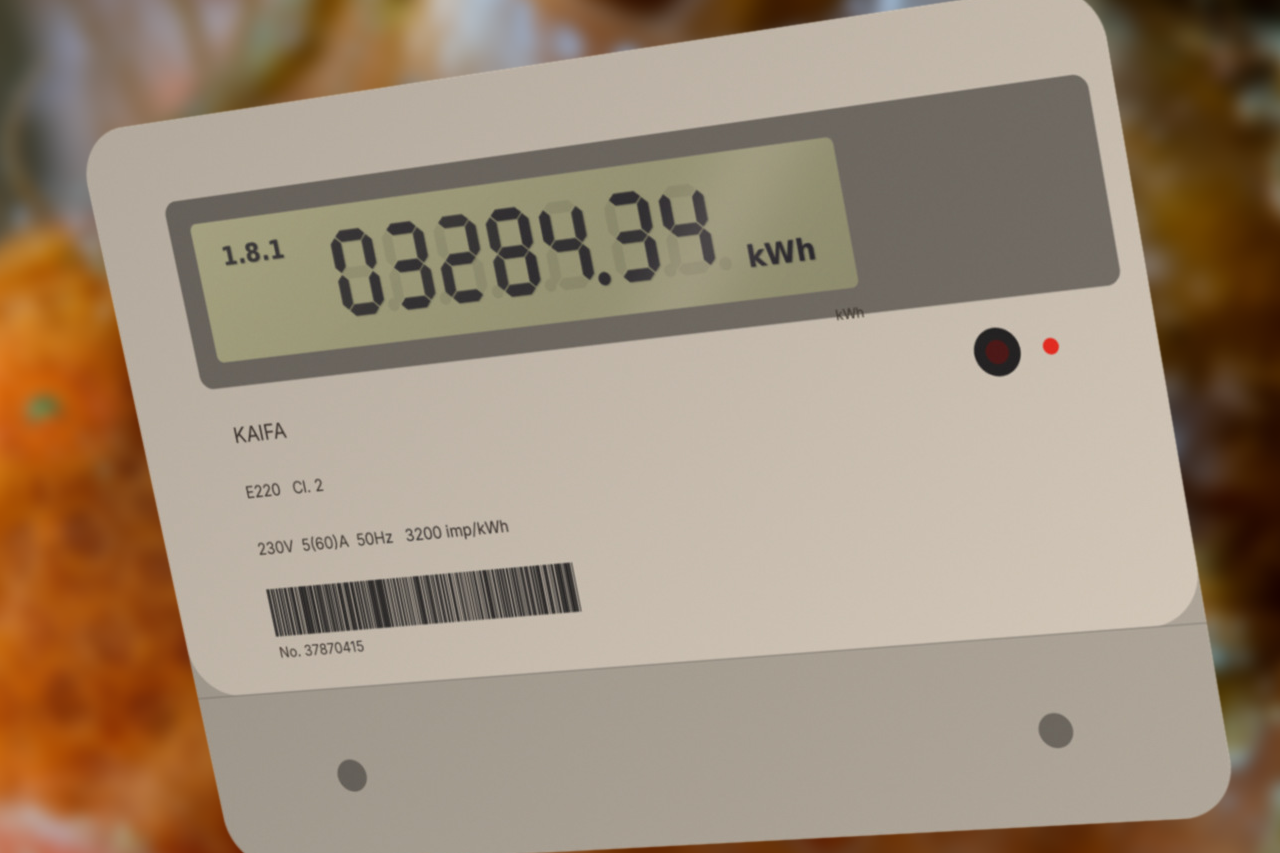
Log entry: 3284.34
